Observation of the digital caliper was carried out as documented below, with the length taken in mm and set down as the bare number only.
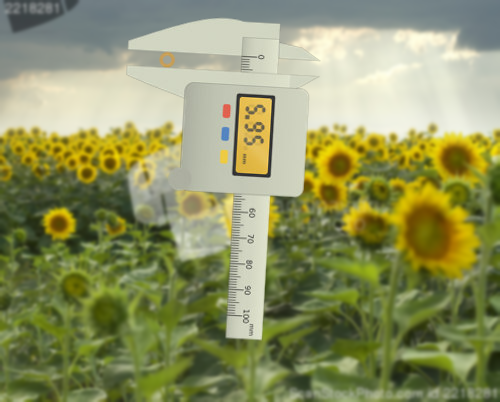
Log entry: 5.95
